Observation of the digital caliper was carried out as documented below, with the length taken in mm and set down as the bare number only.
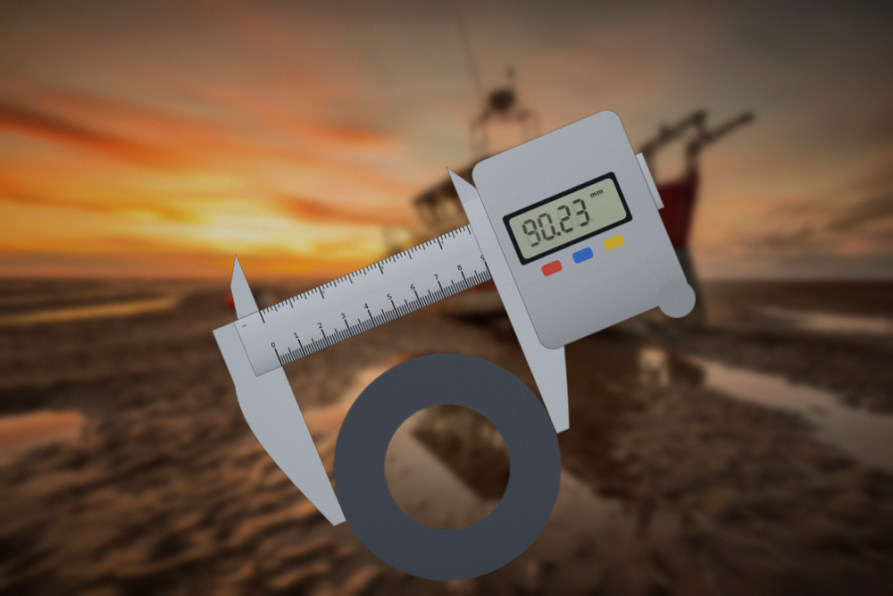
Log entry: 90.23
